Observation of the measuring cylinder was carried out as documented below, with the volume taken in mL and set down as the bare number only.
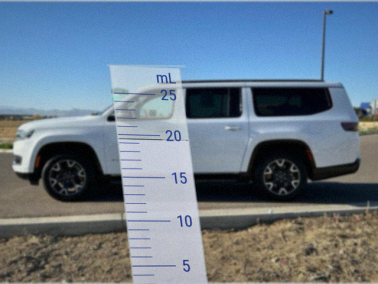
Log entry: 19.5
